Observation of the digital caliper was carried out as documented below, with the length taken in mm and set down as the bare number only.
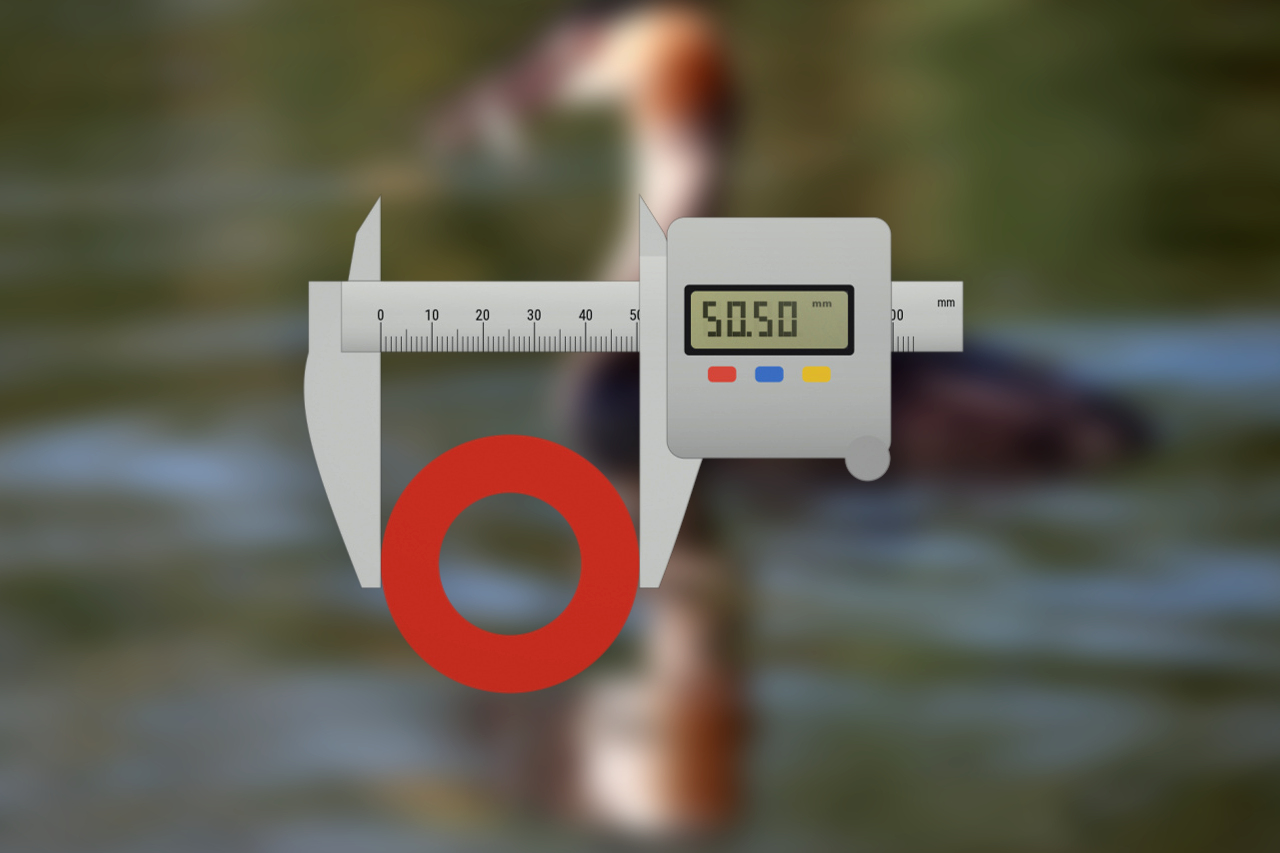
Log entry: 50.50
